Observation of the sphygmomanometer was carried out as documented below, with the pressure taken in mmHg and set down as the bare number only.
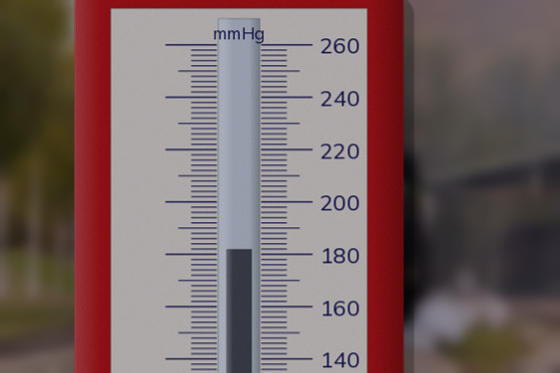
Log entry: 182
